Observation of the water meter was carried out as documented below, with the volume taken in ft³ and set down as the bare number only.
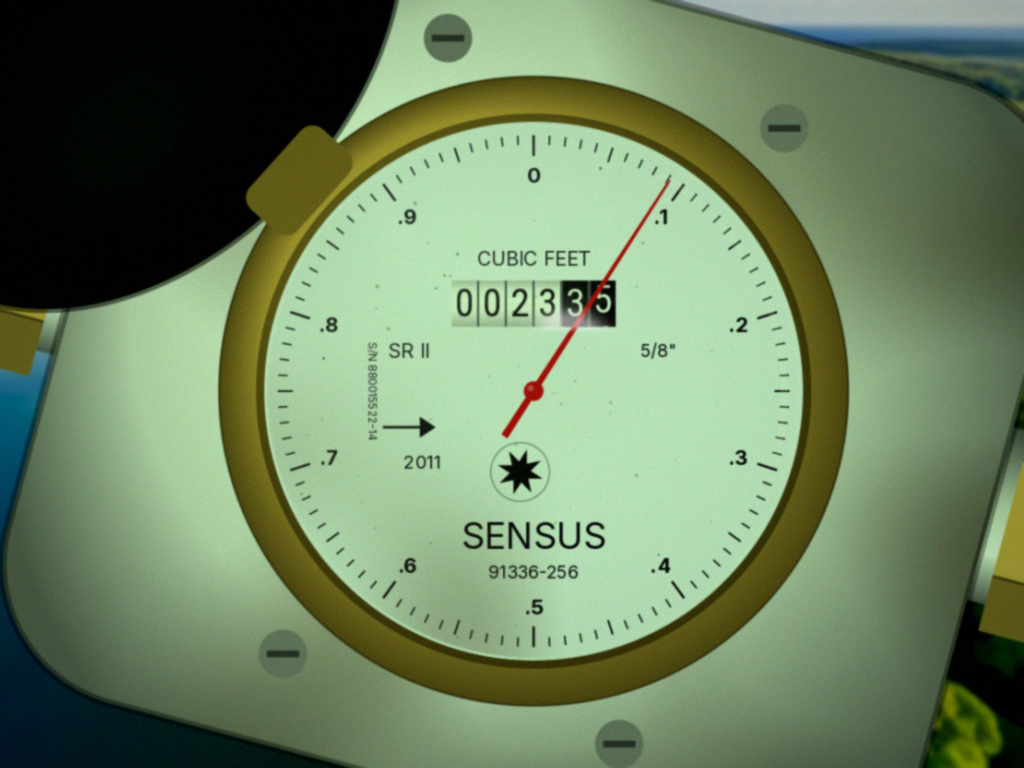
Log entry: 2335.09
